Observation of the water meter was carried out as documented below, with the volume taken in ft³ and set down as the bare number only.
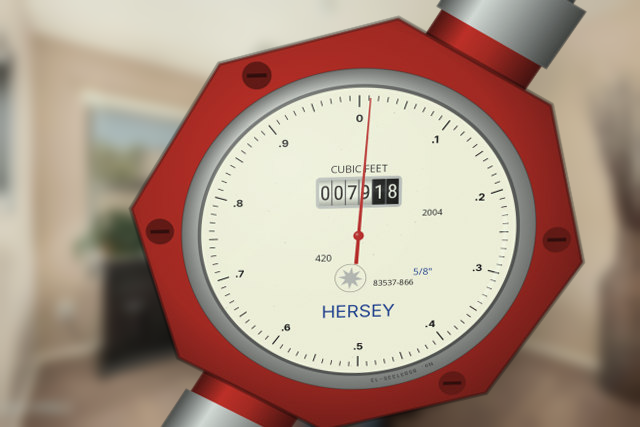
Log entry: 7918.01
